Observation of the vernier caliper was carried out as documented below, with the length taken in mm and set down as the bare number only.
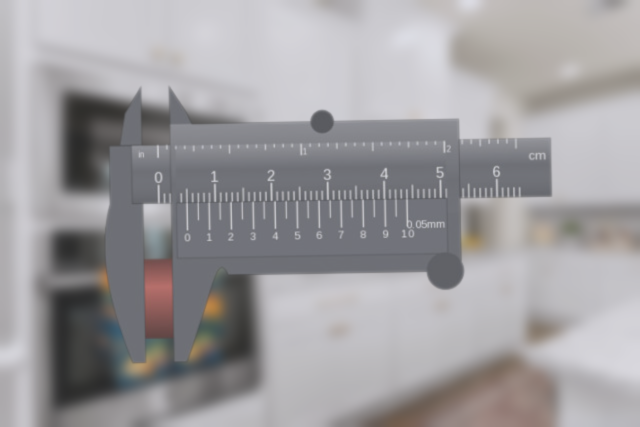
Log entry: 5.0
